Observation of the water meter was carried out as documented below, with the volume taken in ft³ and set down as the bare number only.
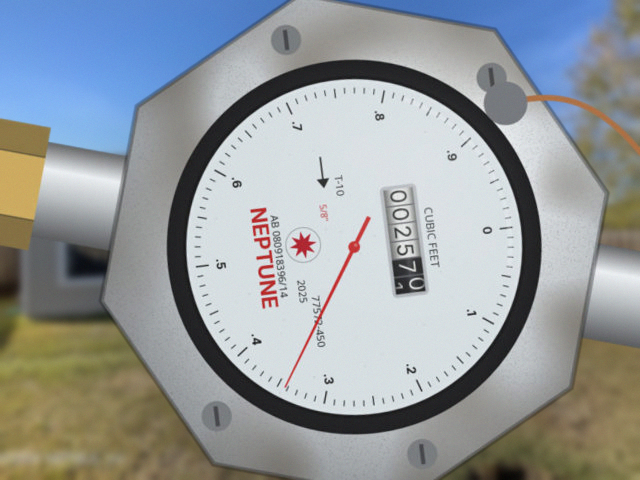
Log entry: 2570.34
